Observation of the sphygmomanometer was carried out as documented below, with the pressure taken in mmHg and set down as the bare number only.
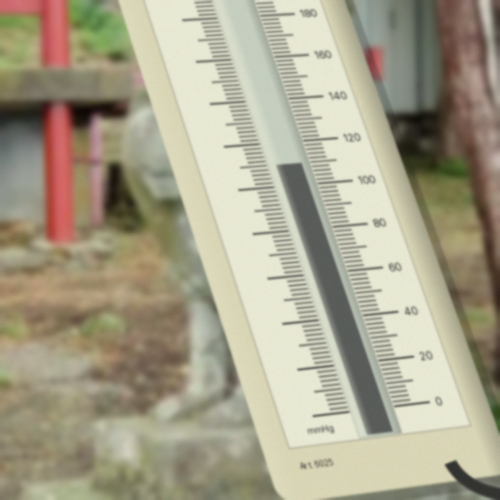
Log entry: 110
